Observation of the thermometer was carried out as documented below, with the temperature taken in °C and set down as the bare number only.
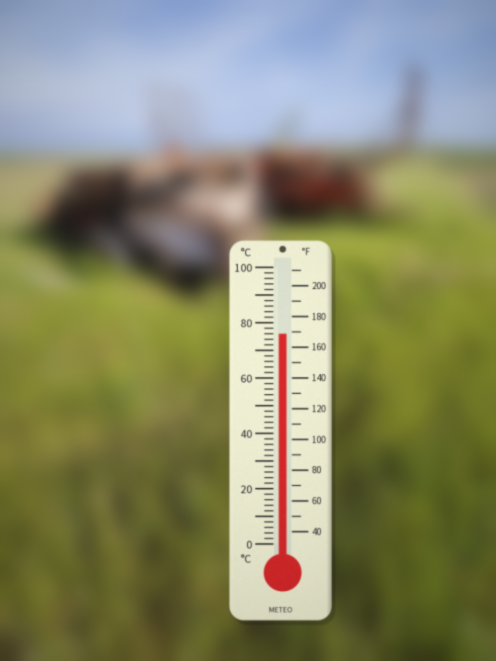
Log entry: 76
